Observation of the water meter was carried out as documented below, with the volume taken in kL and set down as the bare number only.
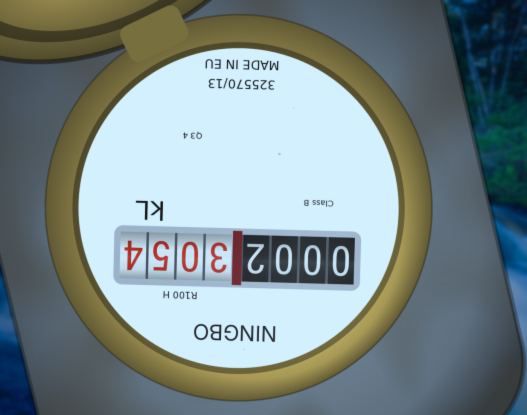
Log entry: 2.3054
